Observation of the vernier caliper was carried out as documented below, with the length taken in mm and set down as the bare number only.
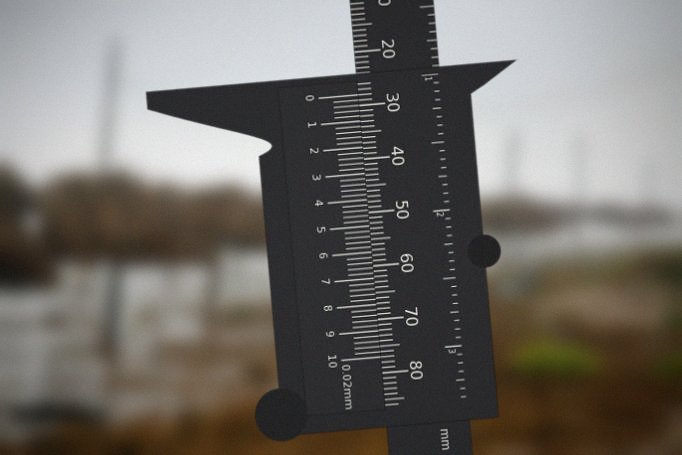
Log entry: 28.0
